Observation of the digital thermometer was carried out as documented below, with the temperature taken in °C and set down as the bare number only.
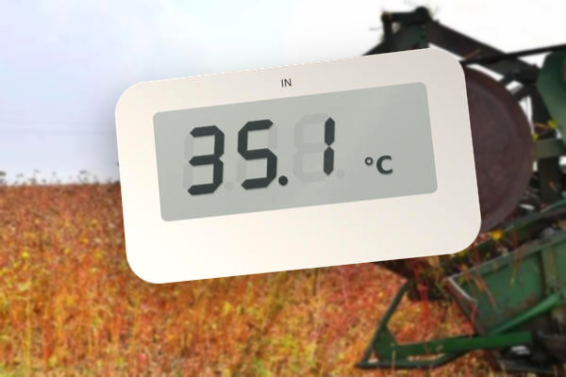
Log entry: 35.1
